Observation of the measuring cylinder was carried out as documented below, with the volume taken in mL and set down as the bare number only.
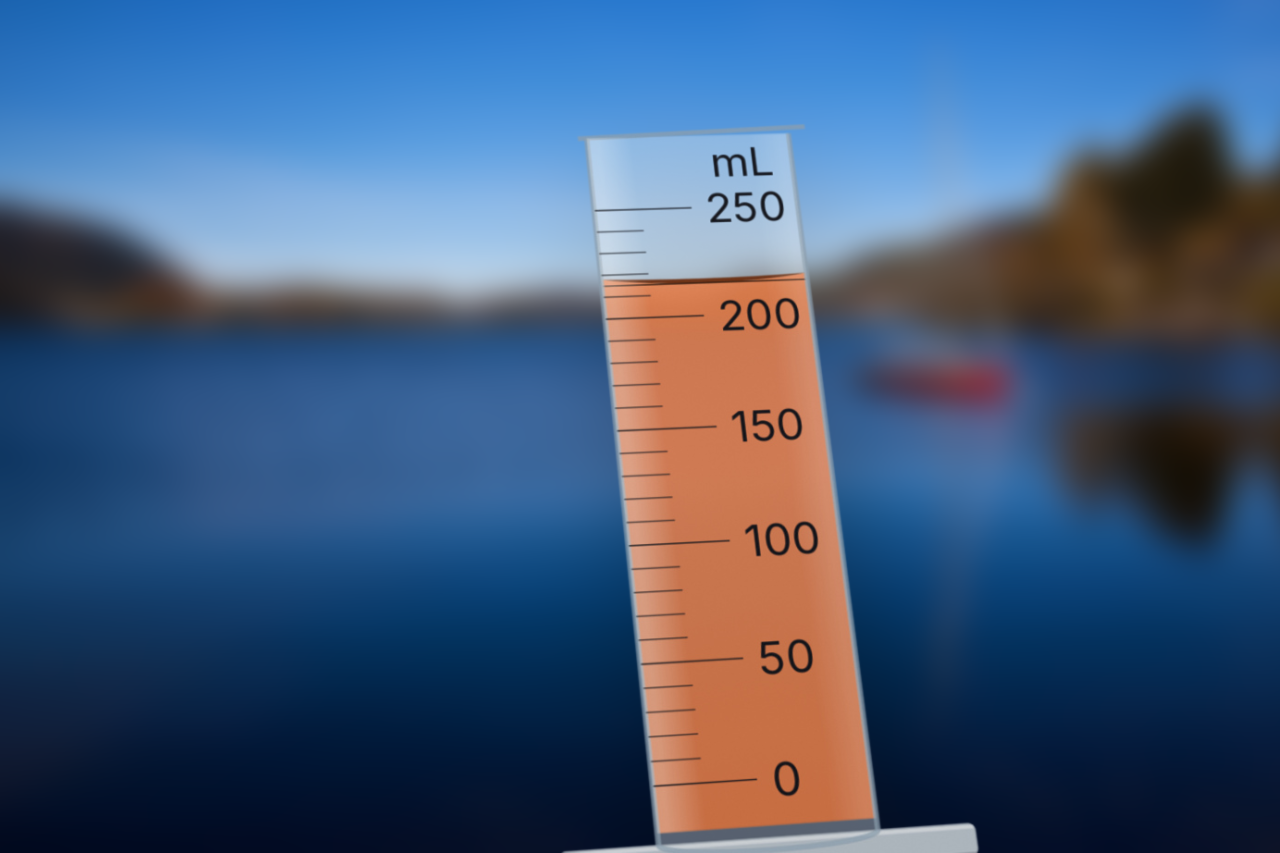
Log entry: 215
